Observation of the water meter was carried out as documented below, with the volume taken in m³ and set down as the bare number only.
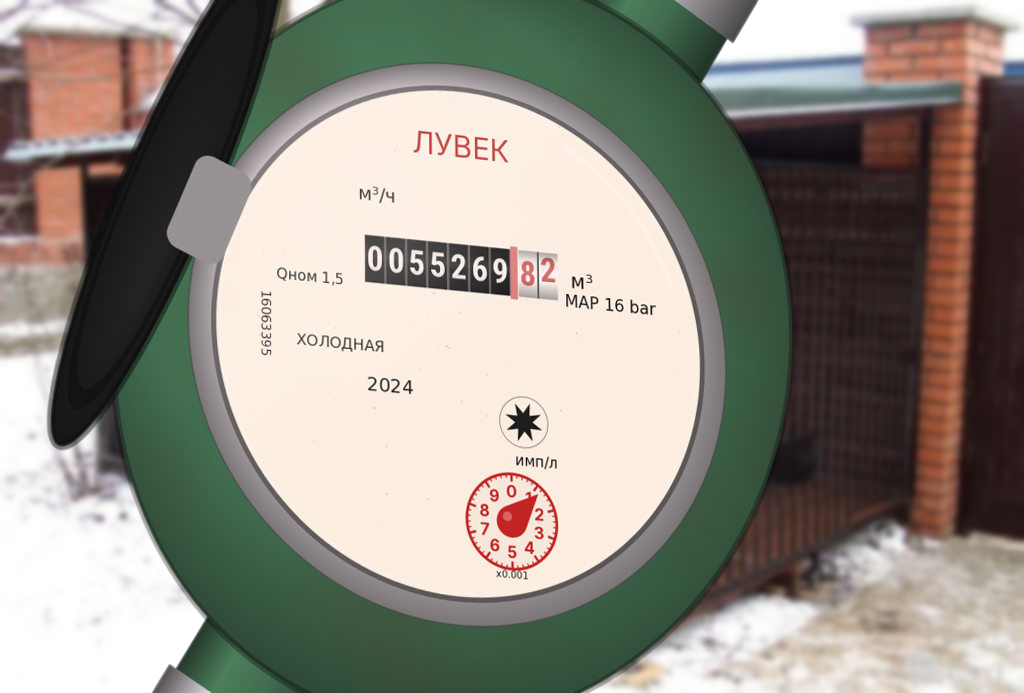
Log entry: 55269.821
